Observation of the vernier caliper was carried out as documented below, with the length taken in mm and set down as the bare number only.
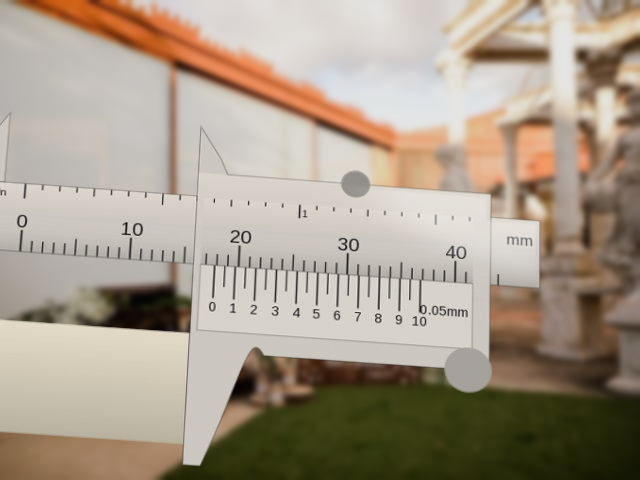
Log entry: 17.8
